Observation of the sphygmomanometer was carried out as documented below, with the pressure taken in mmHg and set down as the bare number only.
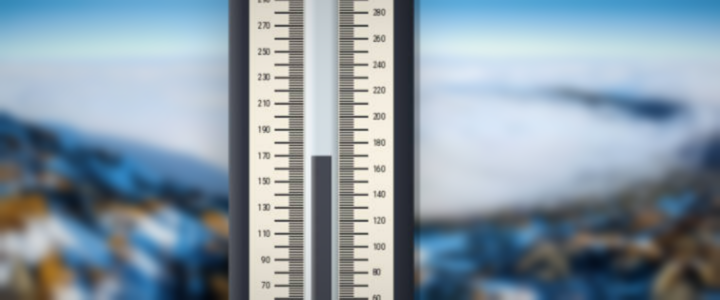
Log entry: 170
